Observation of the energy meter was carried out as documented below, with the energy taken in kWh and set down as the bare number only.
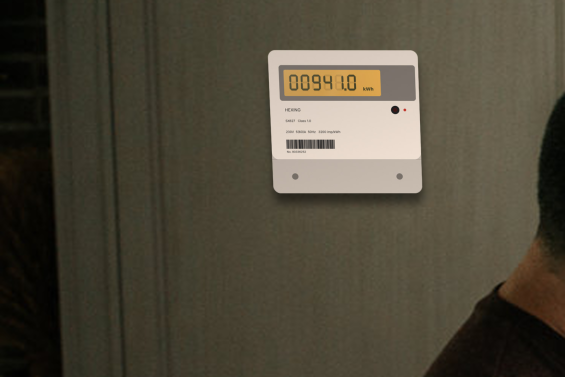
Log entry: 941.0
